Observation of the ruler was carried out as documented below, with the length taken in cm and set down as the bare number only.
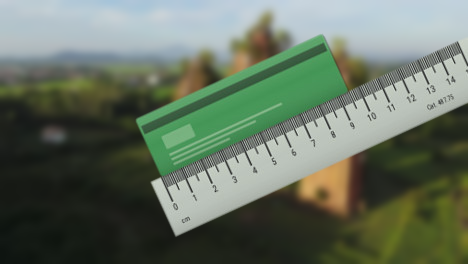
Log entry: 9.5
